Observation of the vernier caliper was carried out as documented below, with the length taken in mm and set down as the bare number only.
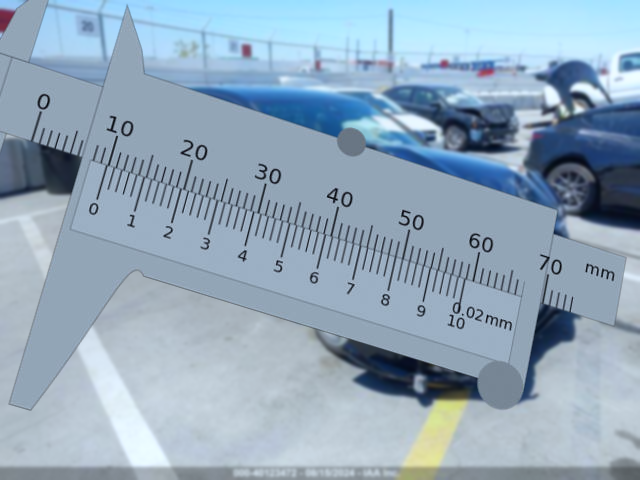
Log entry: 9.8
